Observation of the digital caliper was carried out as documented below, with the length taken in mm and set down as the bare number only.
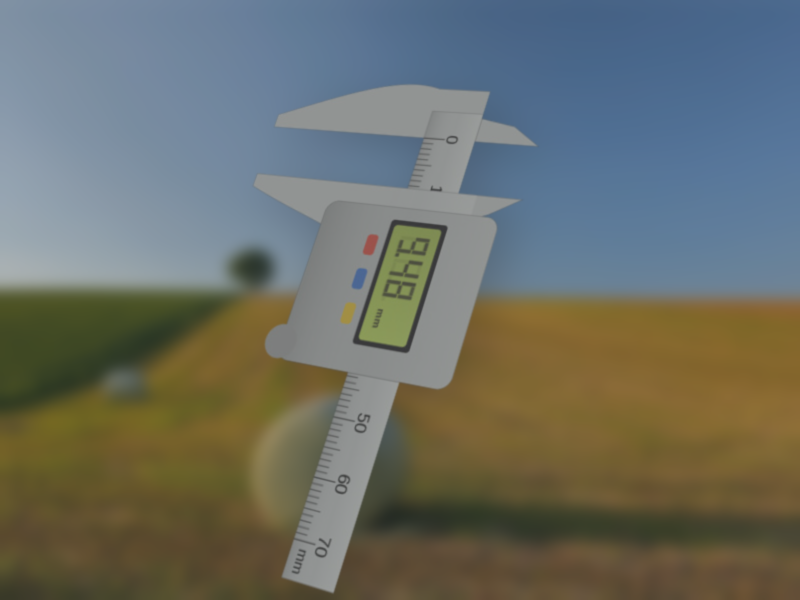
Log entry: 9.48
